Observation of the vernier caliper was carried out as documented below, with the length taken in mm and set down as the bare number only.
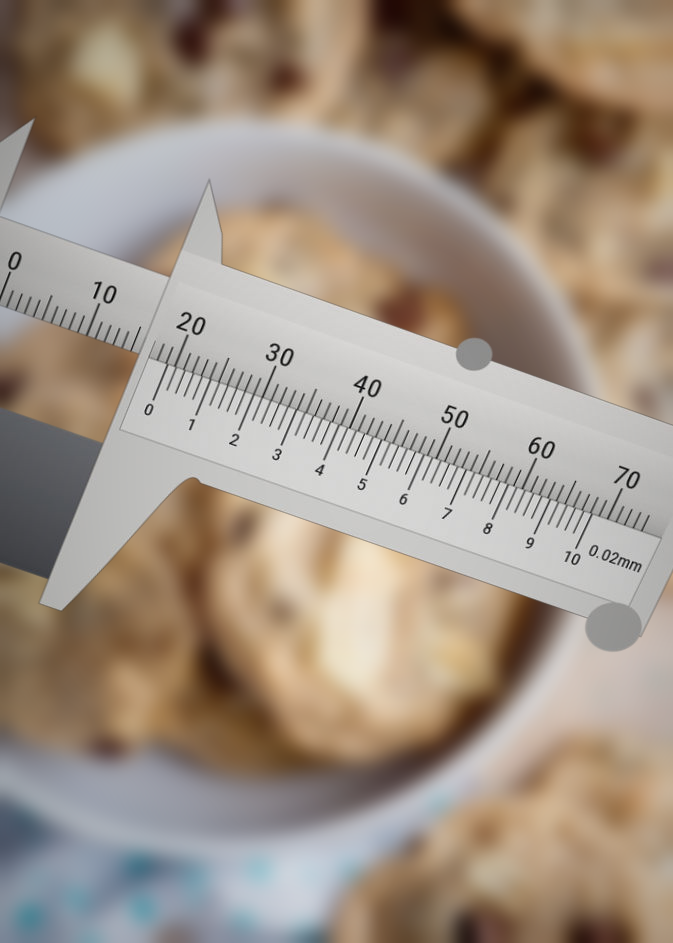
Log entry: 19.2
